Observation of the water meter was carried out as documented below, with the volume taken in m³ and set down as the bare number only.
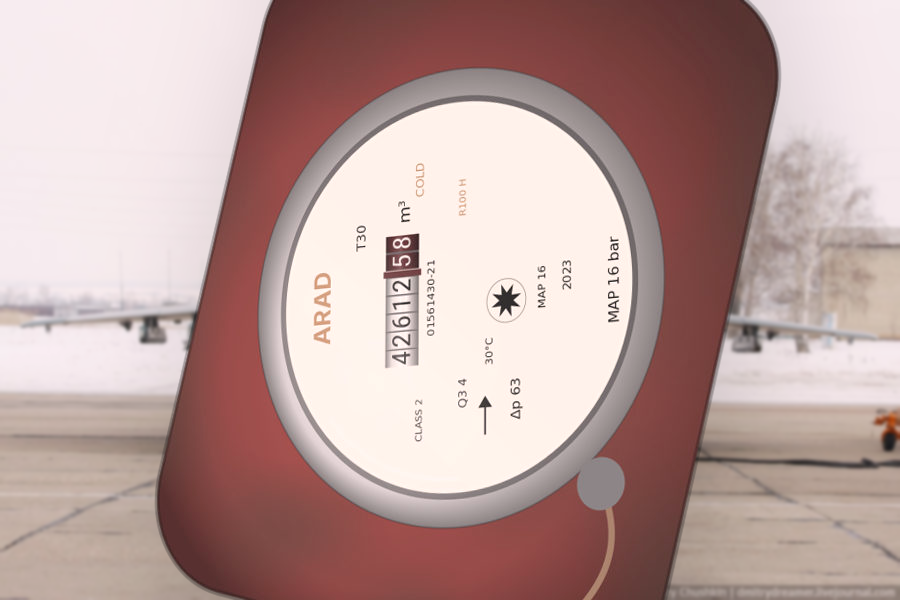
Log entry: 42612.58
